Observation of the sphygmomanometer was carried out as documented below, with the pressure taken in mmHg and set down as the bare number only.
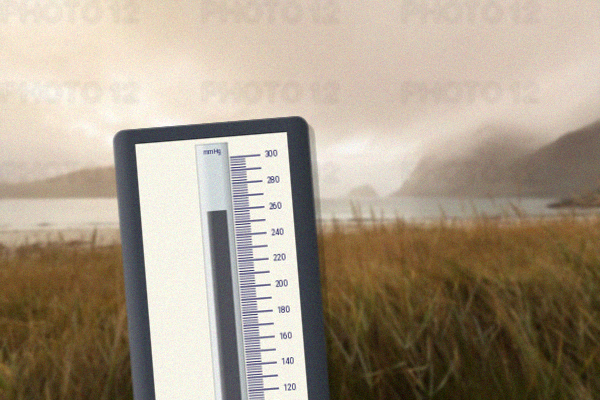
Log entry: 260
